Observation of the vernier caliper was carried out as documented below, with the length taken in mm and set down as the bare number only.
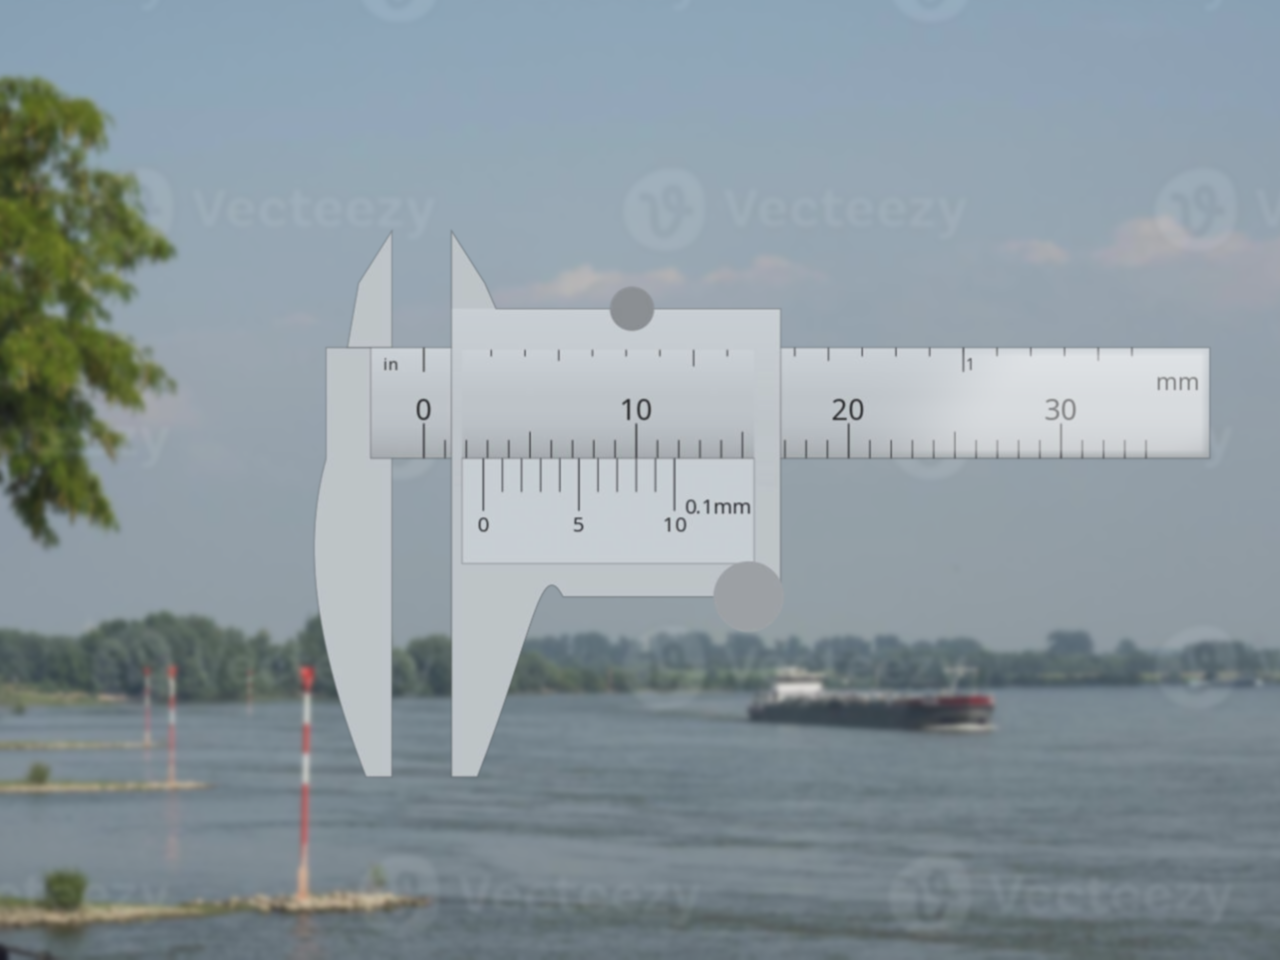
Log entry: 2.8
